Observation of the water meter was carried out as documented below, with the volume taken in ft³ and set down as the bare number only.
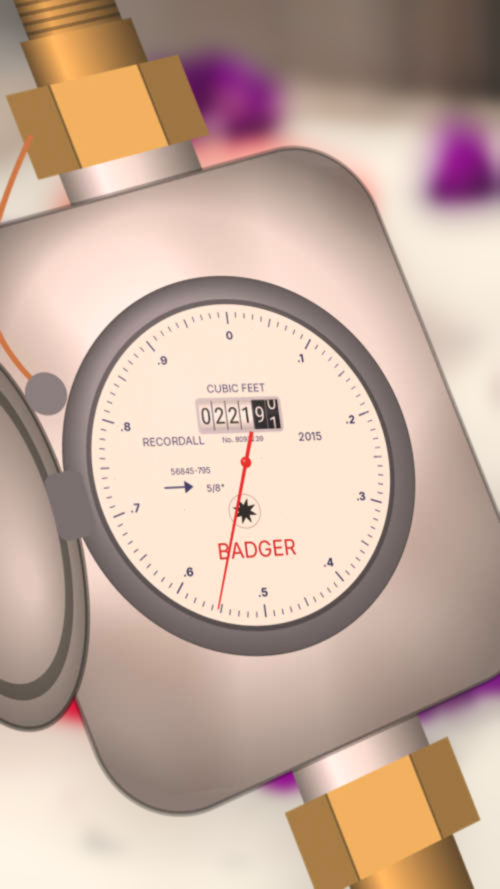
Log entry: 22190.55
